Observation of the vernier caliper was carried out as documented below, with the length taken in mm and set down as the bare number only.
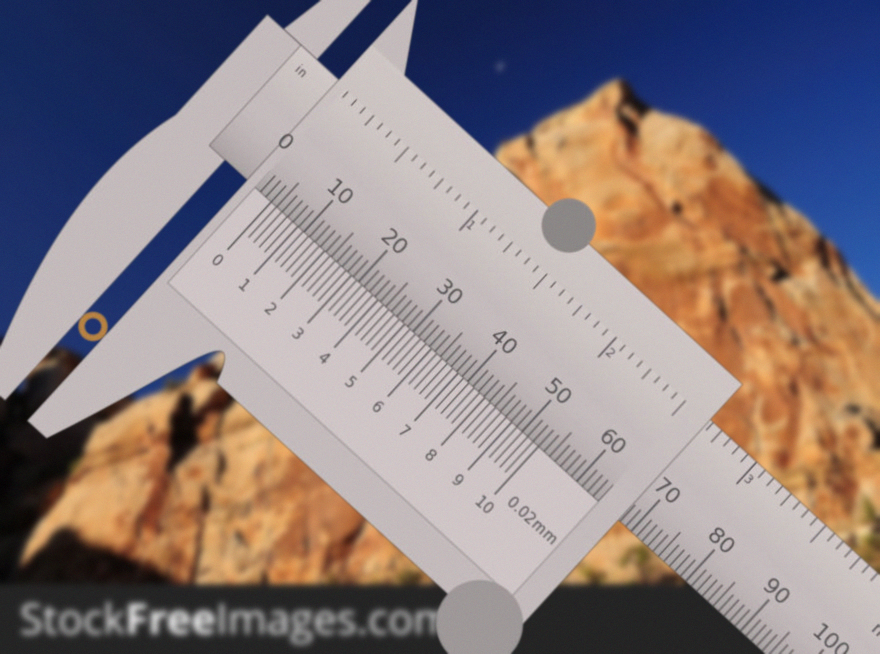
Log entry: 4.0
